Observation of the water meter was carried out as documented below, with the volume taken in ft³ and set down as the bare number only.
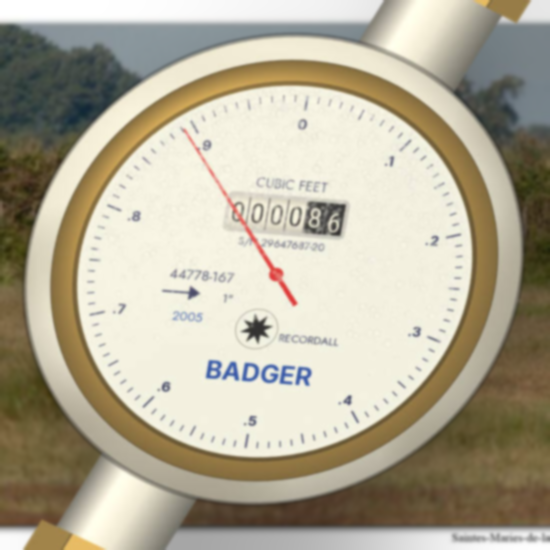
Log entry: 85.89
